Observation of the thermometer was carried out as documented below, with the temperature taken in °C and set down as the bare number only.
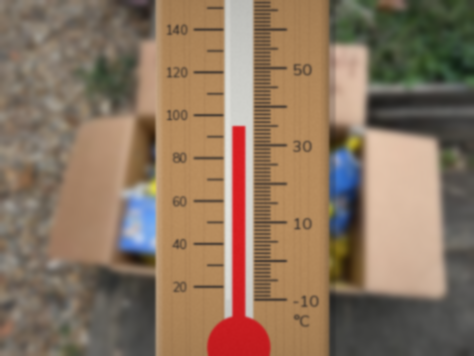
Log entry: 35
